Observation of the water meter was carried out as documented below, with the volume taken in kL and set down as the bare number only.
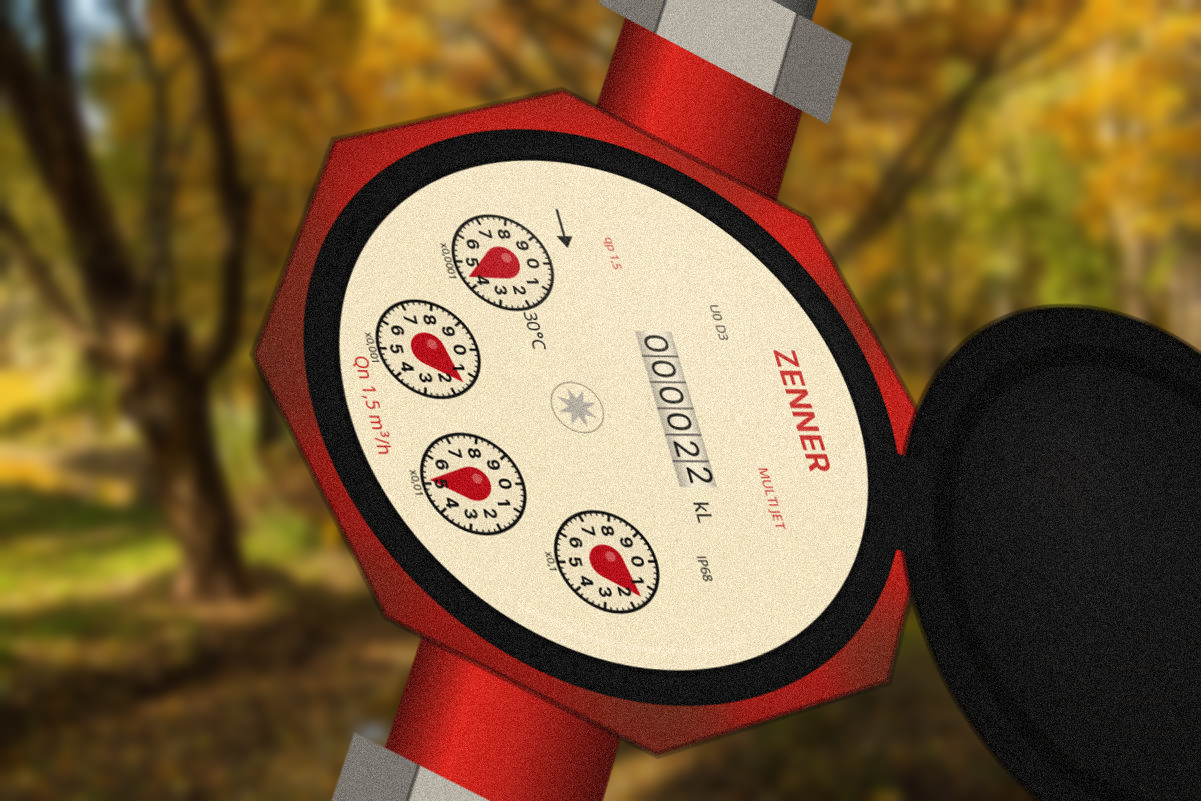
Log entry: 22.1514
